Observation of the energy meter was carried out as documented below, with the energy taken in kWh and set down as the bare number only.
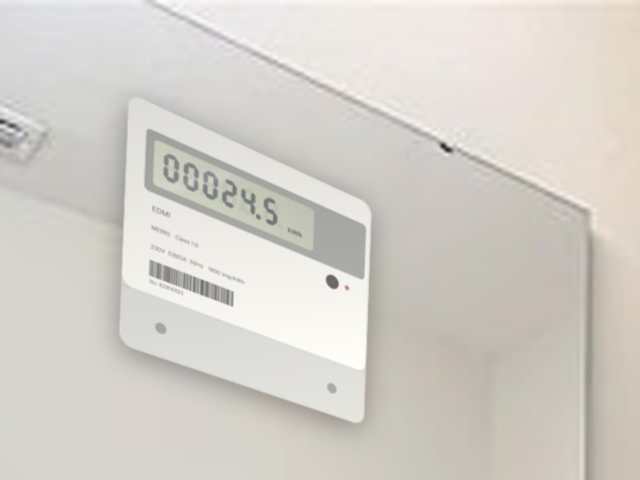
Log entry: 24.5
